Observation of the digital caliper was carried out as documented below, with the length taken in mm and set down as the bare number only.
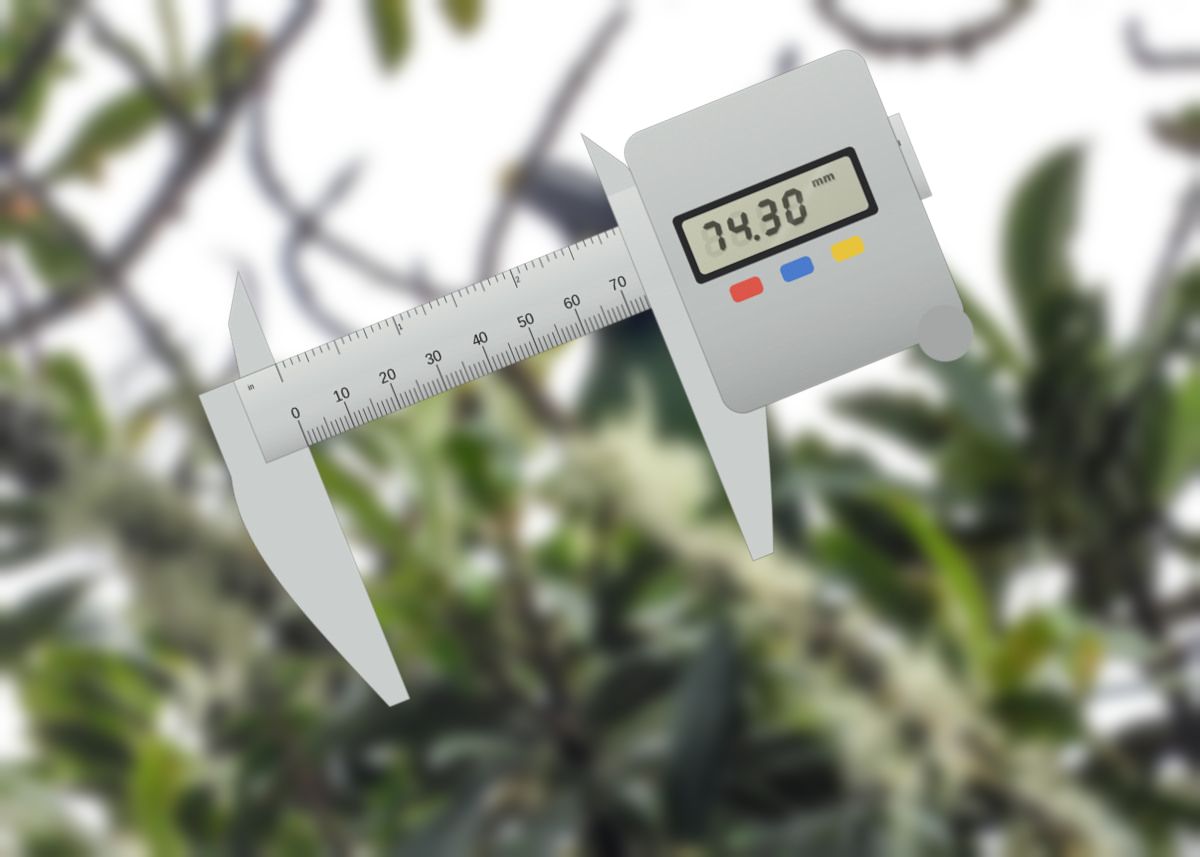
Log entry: 74.30
